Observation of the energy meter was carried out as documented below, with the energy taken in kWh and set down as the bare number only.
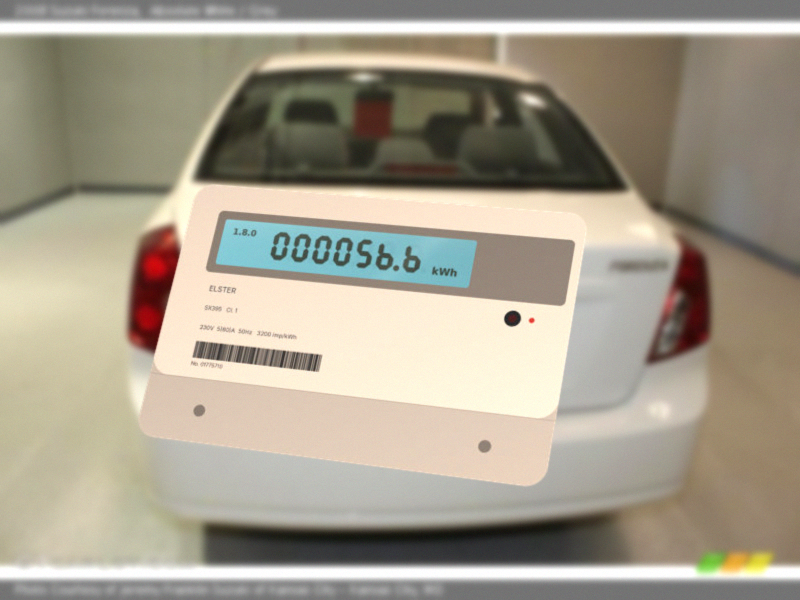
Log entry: 56.6
